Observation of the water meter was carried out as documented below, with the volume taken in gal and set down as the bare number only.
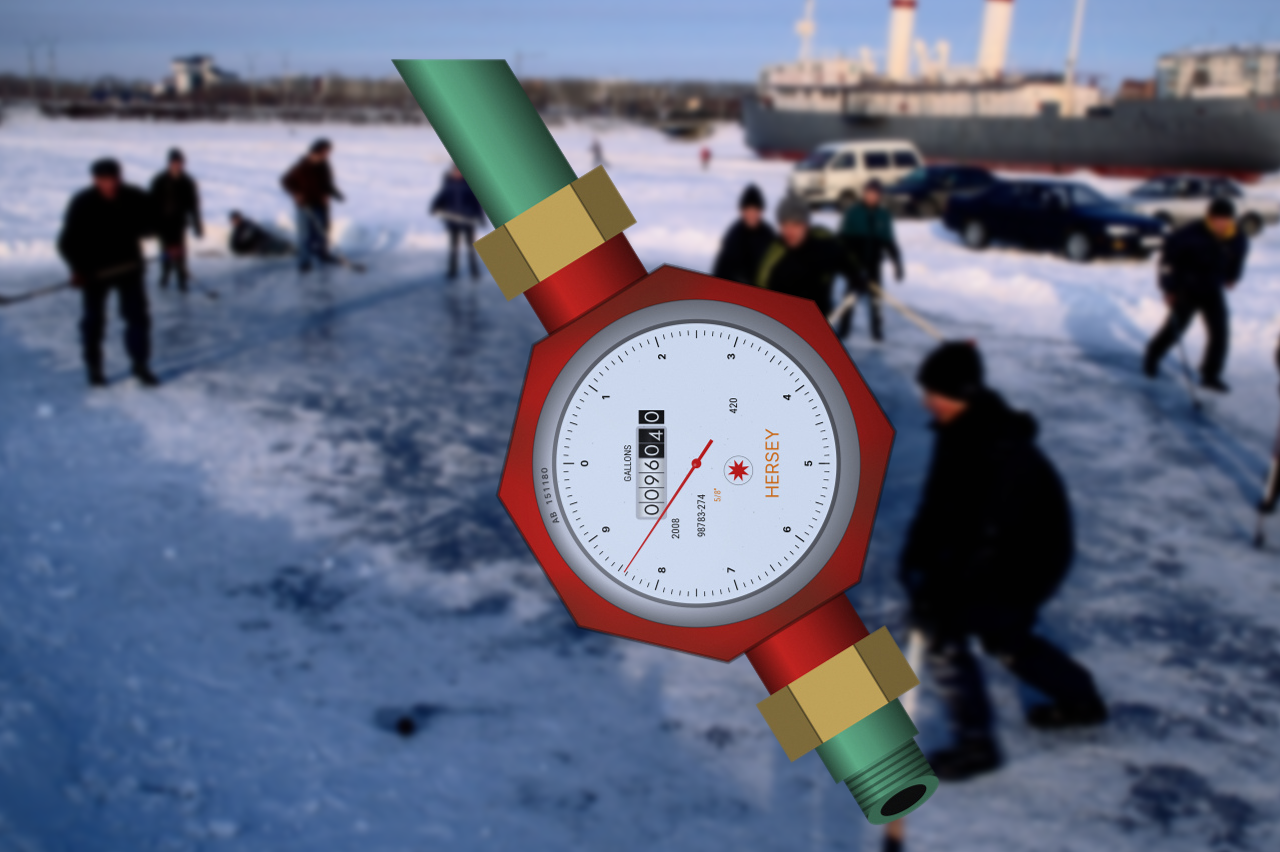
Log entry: 96038.4
